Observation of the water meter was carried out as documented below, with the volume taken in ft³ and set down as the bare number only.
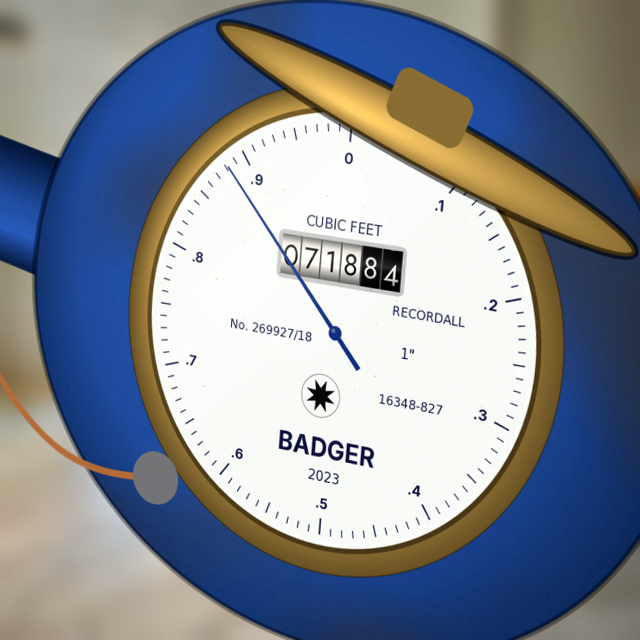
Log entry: 71883.88
